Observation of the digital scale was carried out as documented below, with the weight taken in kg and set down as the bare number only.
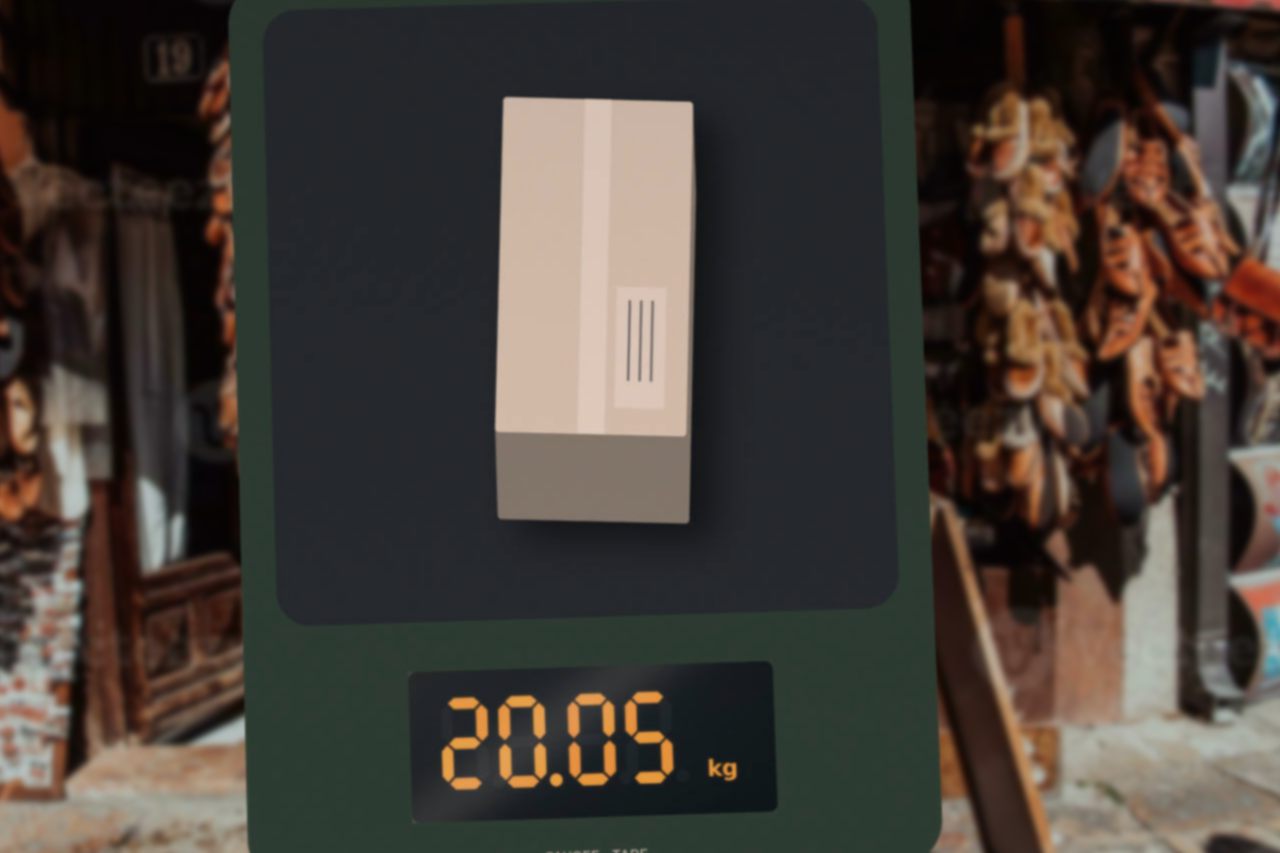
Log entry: 20.05
